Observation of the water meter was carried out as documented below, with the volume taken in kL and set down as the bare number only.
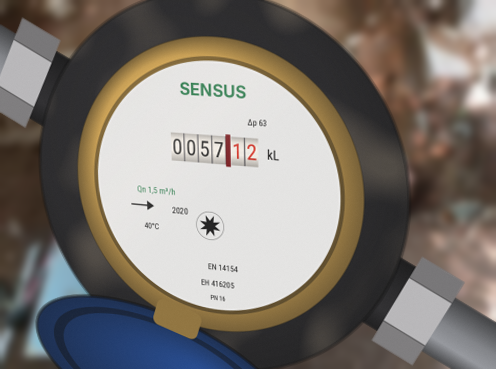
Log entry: 57.12
